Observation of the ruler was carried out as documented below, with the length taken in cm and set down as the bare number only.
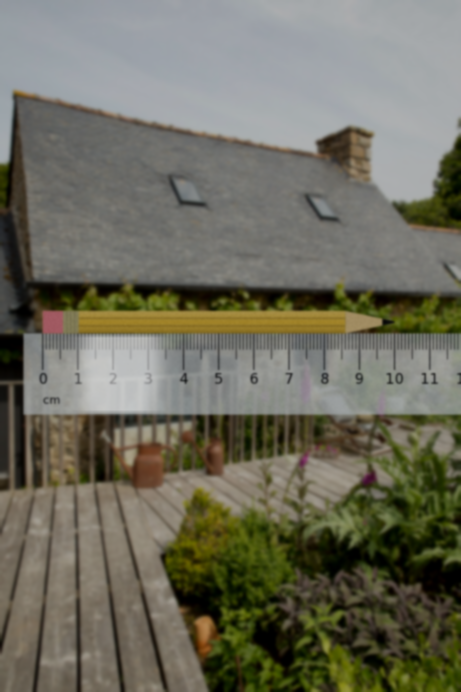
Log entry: 10
